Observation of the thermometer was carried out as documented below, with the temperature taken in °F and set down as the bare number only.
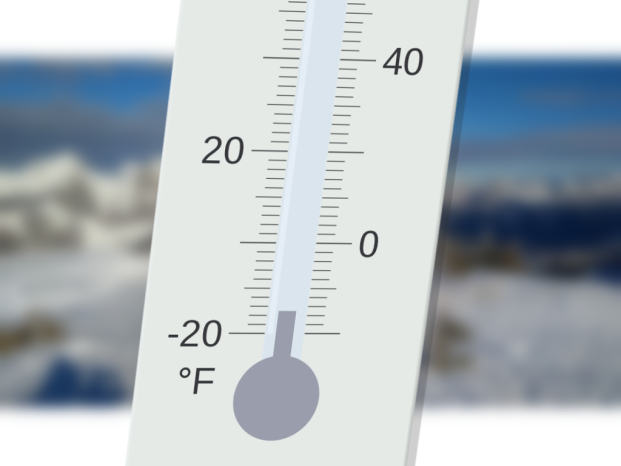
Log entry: -15
